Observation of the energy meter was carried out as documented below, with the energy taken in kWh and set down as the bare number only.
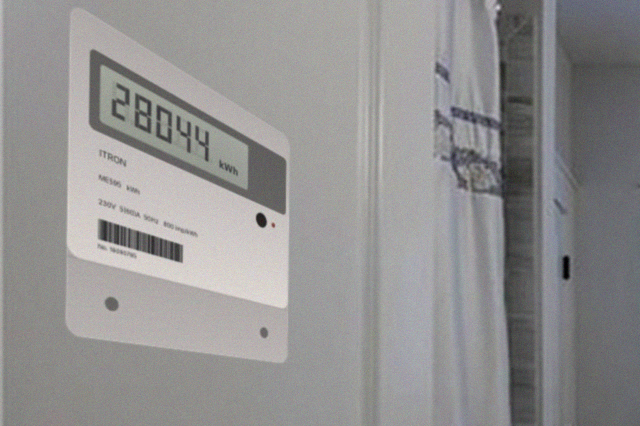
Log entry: 28044
